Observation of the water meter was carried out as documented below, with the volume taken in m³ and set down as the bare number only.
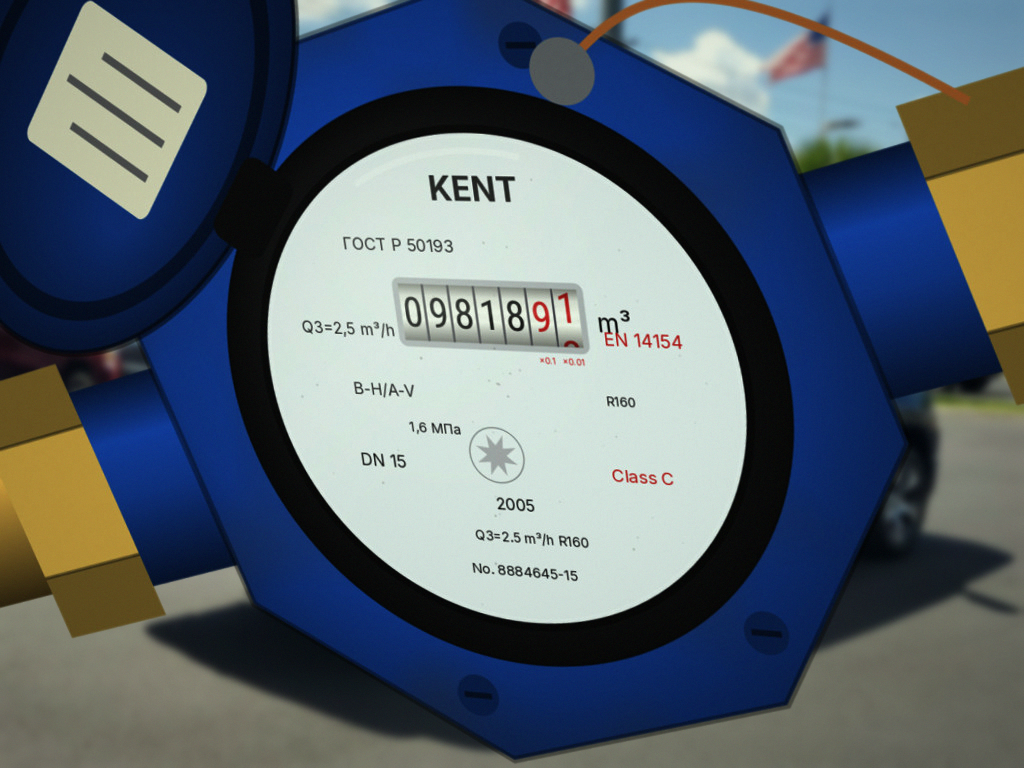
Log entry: 9818.91
